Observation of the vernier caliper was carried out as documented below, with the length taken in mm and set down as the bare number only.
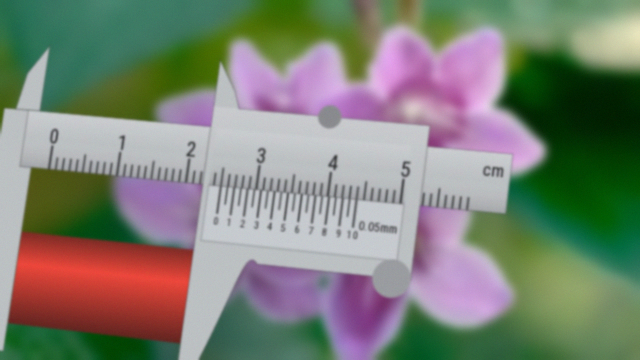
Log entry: 25.0
